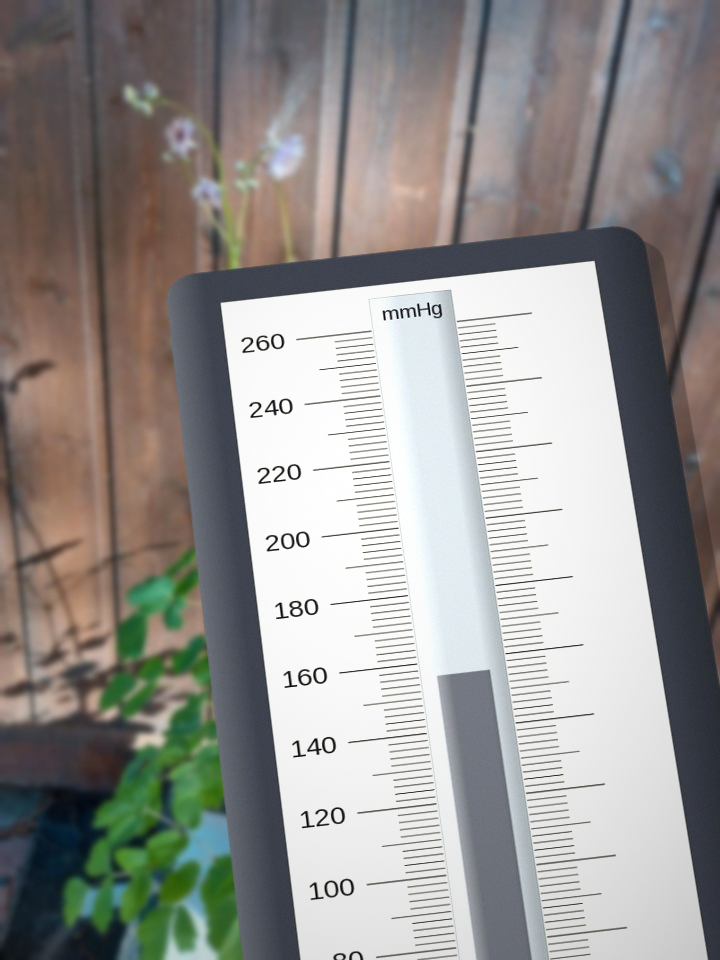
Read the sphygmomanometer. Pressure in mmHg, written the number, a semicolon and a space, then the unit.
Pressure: 156; mmHg
